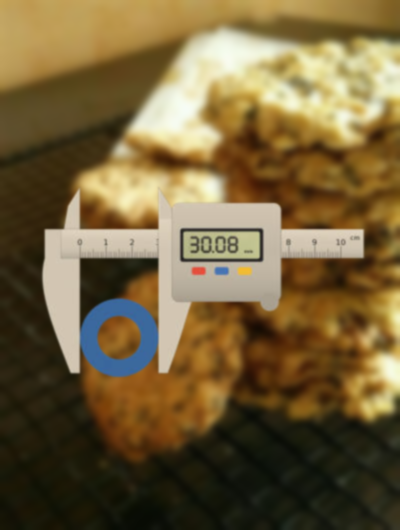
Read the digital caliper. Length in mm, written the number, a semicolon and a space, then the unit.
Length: 30.08; mm
